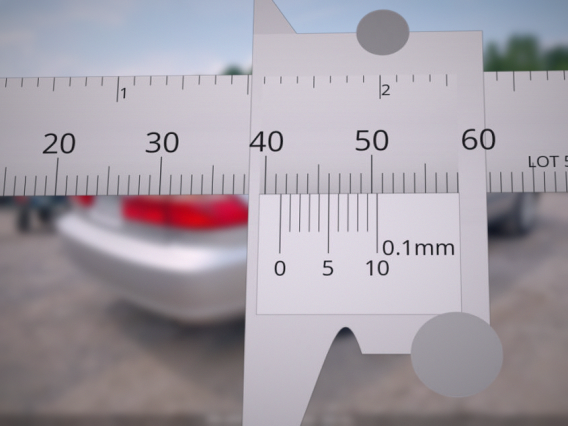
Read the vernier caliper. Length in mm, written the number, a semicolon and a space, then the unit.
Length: 41.5; mm
